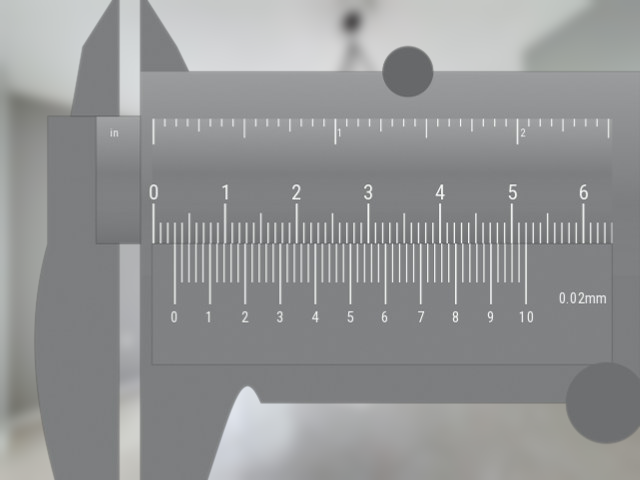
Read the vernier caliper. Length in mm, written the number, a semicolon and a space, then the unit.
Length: 3.0; mm
